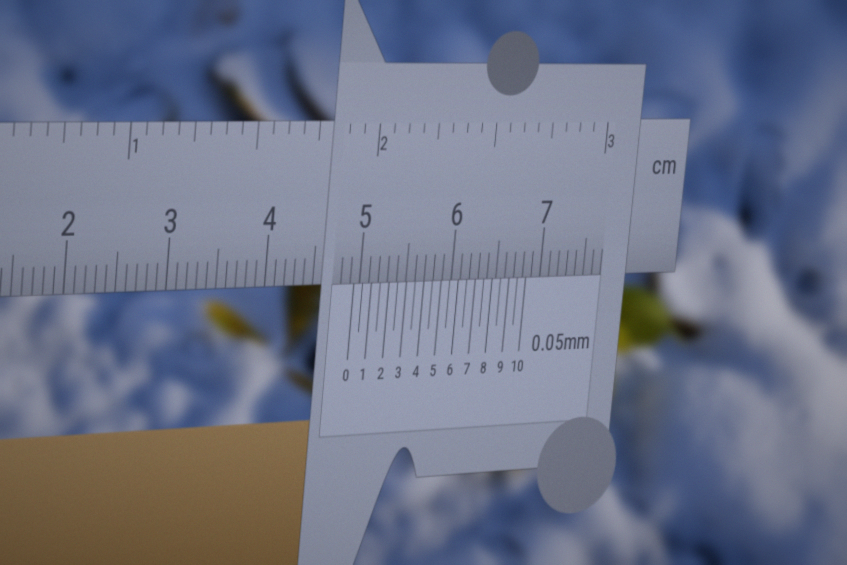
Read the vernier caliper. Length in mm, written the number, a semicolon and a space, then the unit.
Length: 49.4; mm
